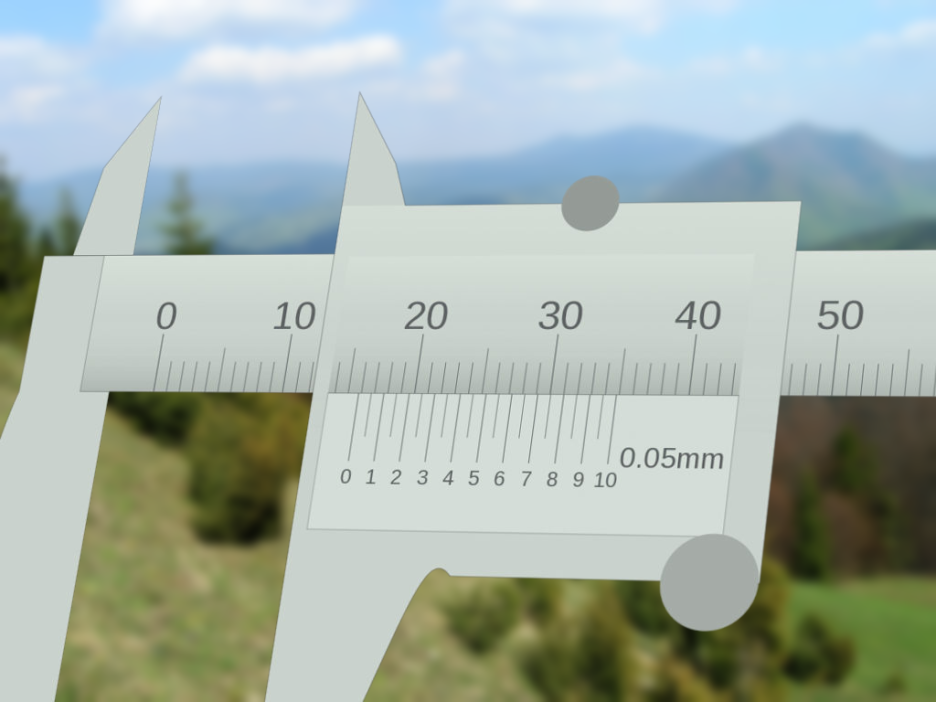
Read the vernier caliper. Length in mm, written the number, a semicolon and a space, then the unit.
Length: 15.8; mm
